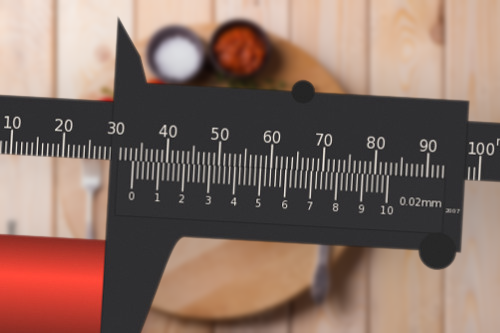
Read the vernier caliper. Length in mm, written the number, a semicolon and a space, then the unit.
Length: 33.5; mm
